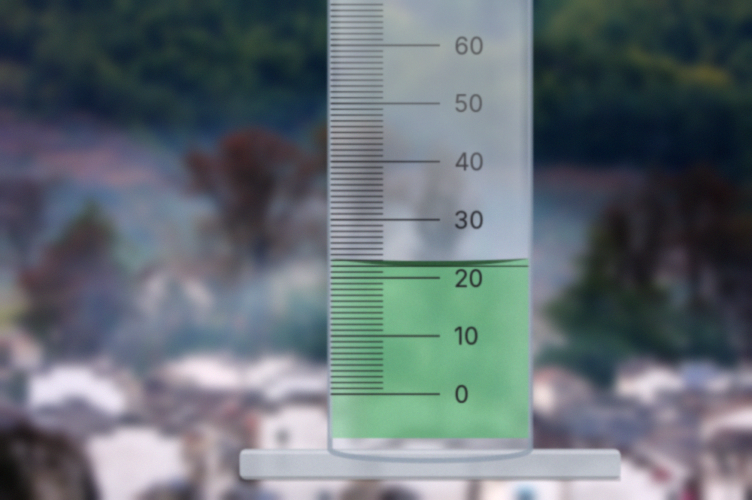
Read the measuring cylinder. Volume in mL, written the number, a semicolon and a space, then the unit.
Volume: 22; mL
